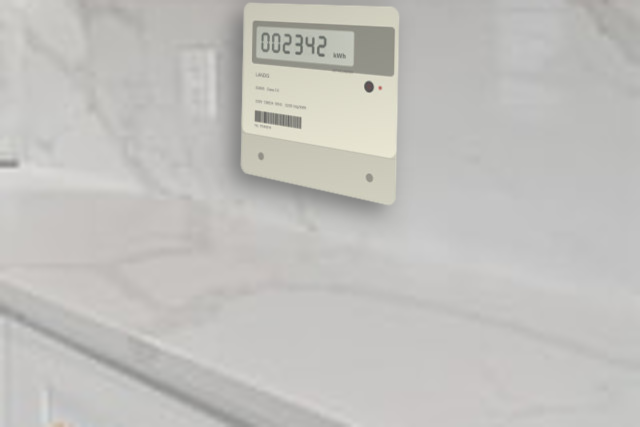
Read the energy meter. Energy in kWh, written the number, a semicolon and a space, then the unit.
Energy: 2342; kWh
